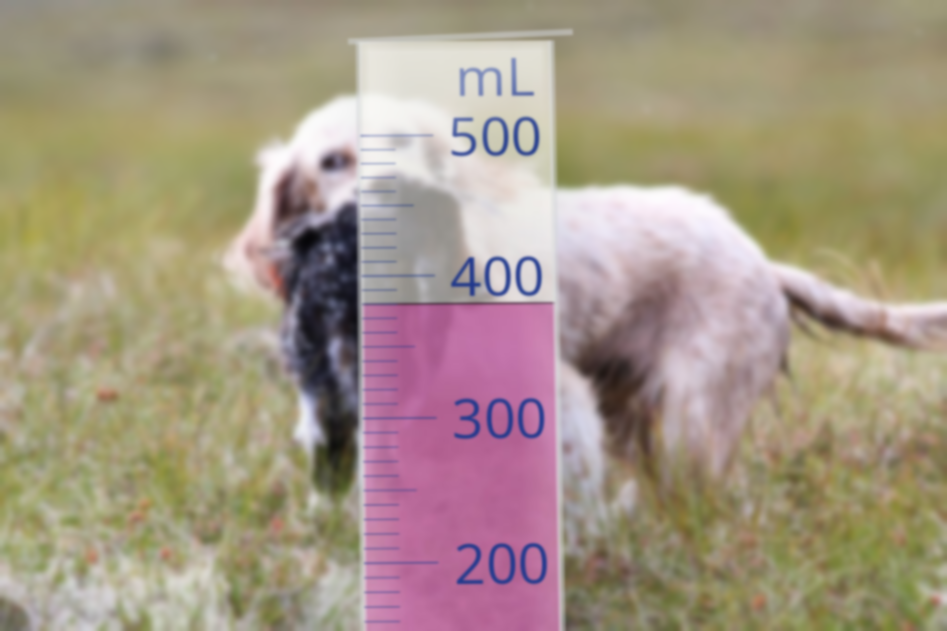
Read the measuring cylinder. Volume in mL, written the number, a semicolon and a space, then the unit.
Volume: 380; mL
